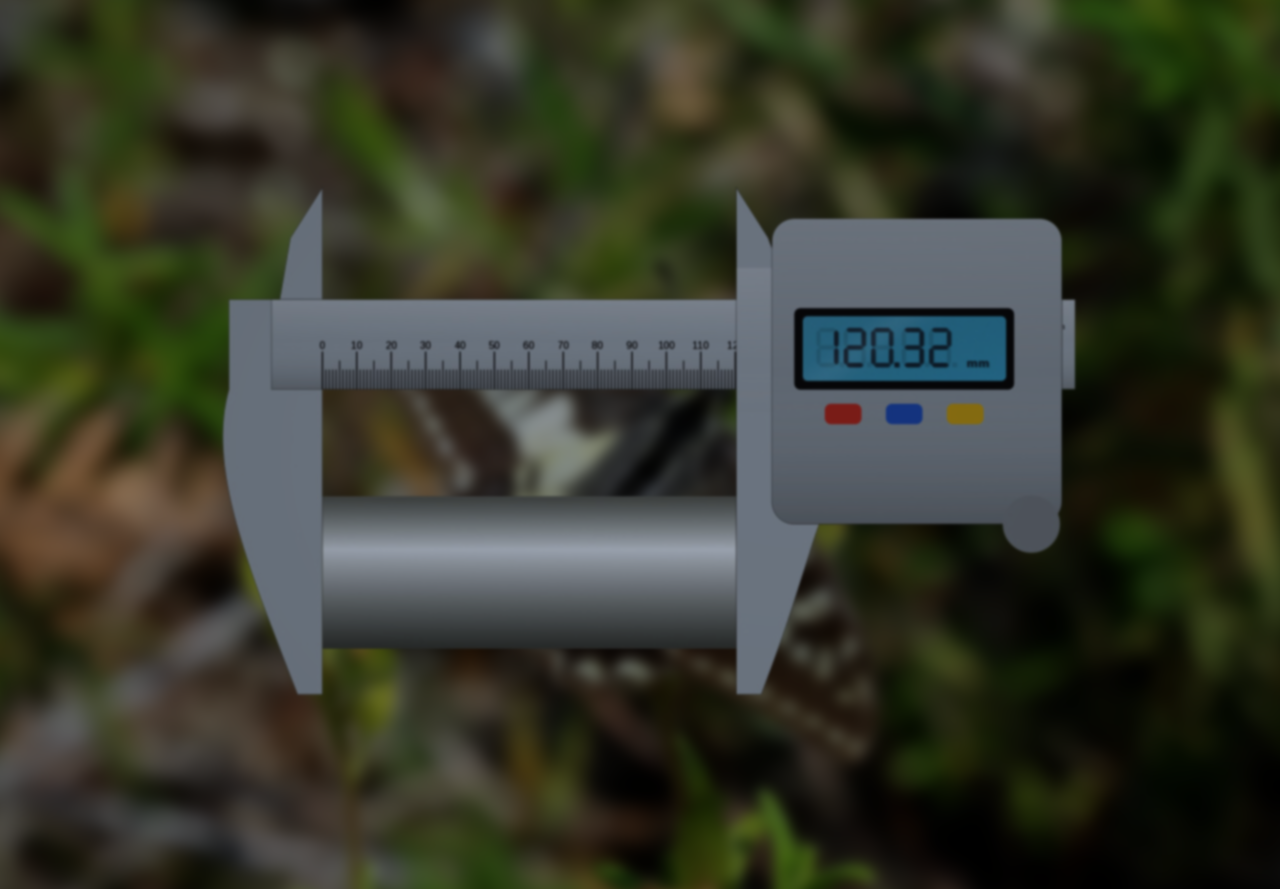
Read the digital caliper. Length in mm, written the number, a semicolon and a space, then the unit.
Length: 120.32; mm
